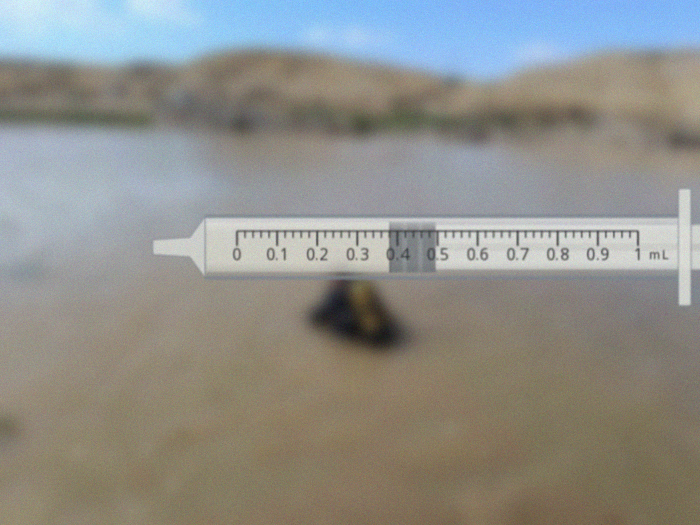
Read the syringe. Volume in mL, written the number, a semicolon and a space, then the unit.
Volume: 0.38; mL
